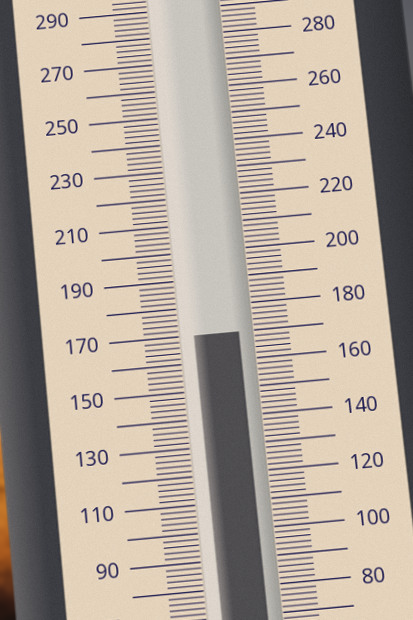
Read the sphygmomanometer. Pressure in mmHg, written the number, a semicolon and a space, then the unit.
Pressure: 170; mmHg
